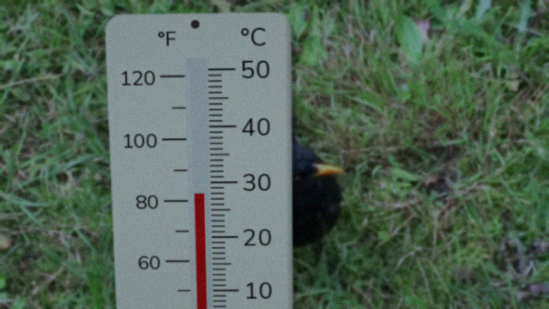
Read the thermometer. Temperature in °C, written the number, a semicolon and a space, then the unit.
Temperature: 28; °C
